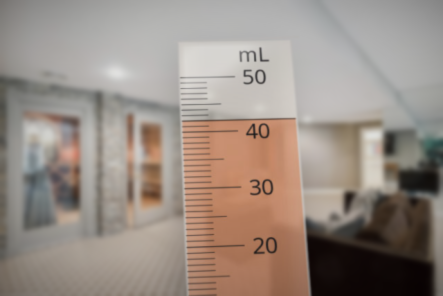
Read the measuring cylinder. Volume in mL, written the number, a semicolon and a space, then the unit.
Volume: 42; mL
